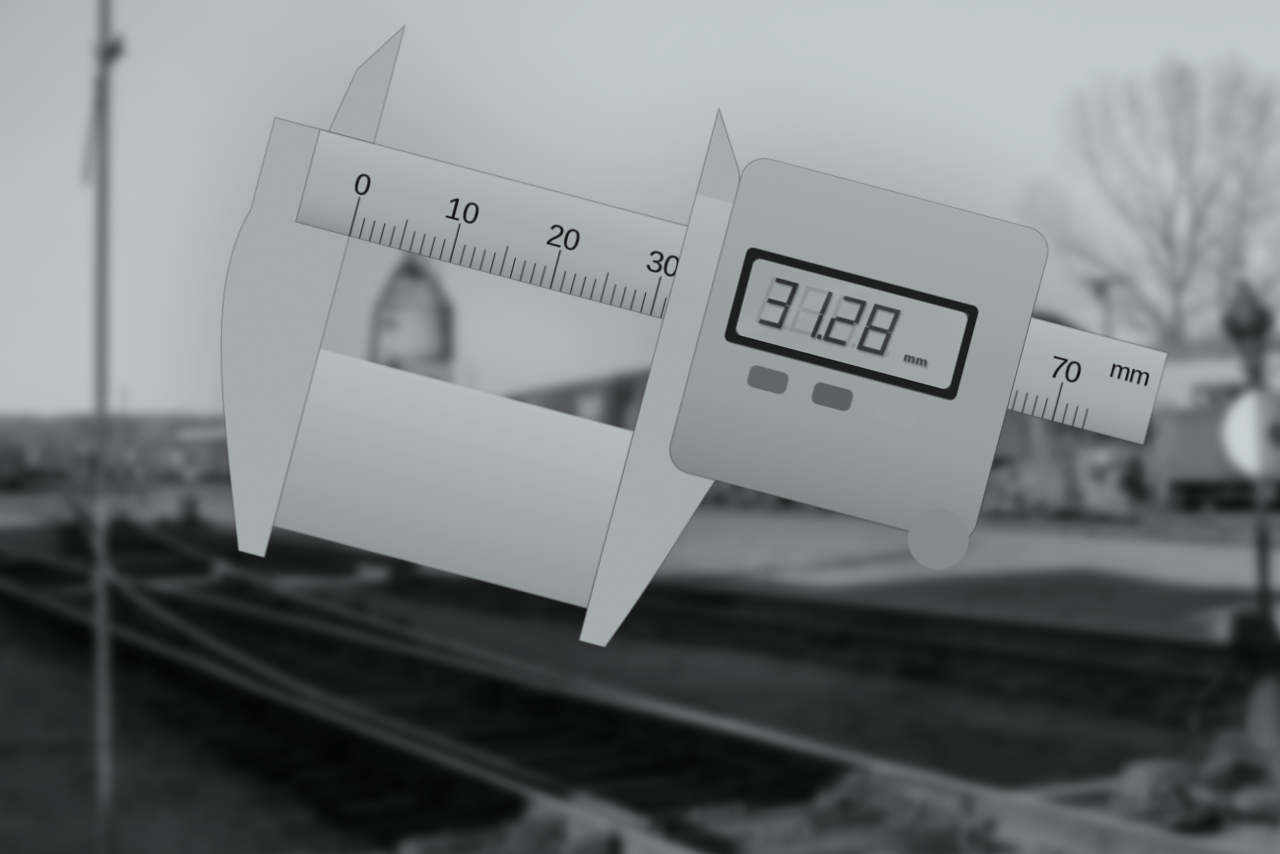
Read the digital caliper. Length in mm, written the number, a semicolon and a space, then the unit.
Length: 31.28; mm
